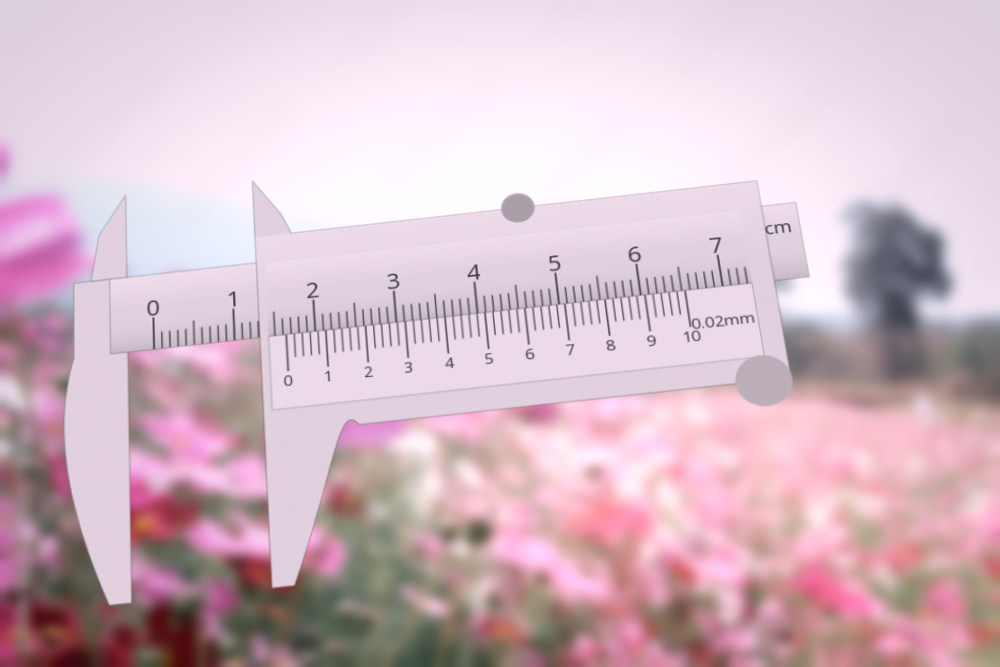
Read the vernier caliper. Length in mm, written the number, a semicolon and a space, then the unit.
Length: 16.4; mm
